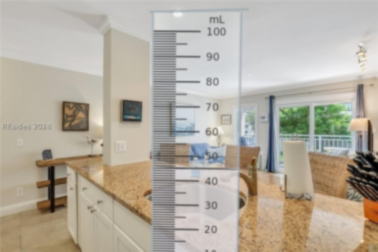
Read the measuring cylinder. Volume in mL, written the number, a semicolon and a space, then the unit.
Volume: 45; mL
